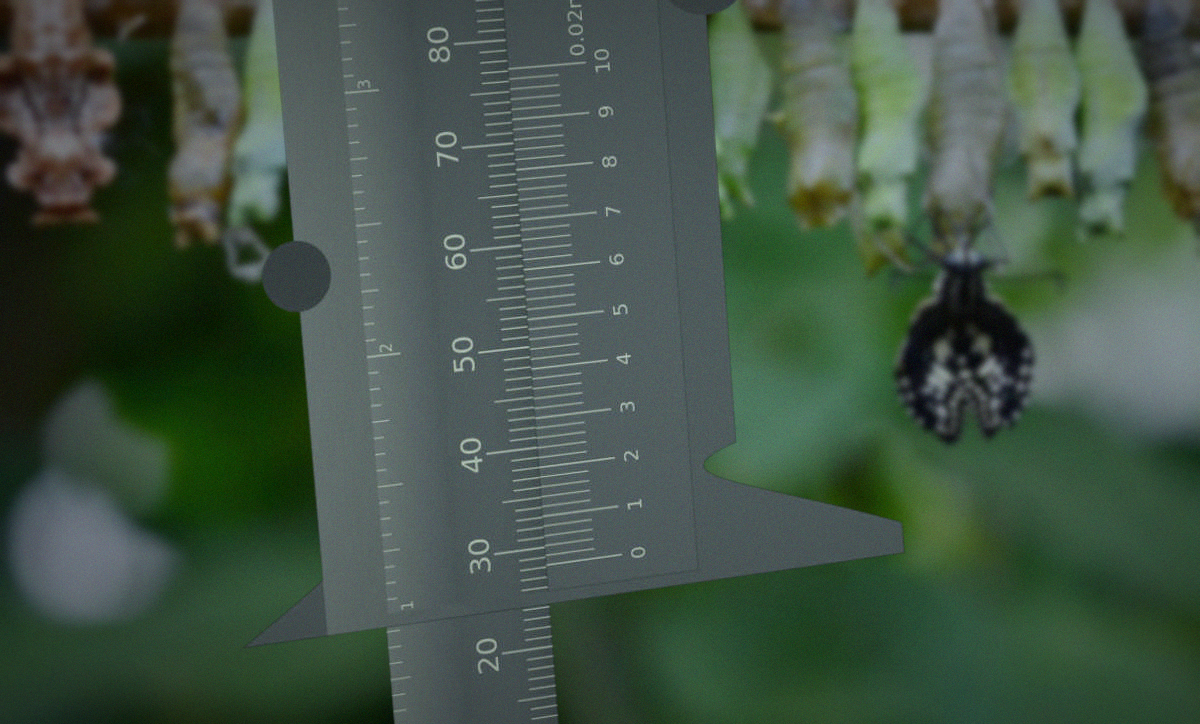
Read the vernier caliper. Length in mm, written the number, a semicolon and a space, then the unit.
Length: 28.2; mm
